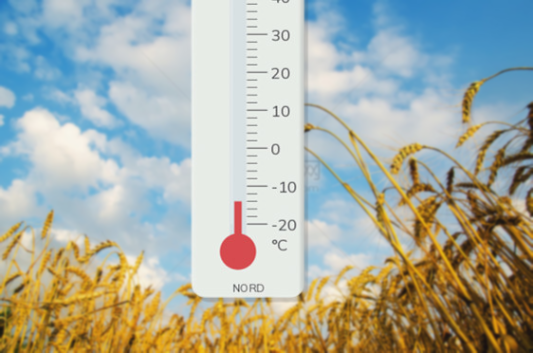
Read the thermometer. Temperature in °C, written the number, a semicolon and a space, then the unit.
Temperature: -14; °C
